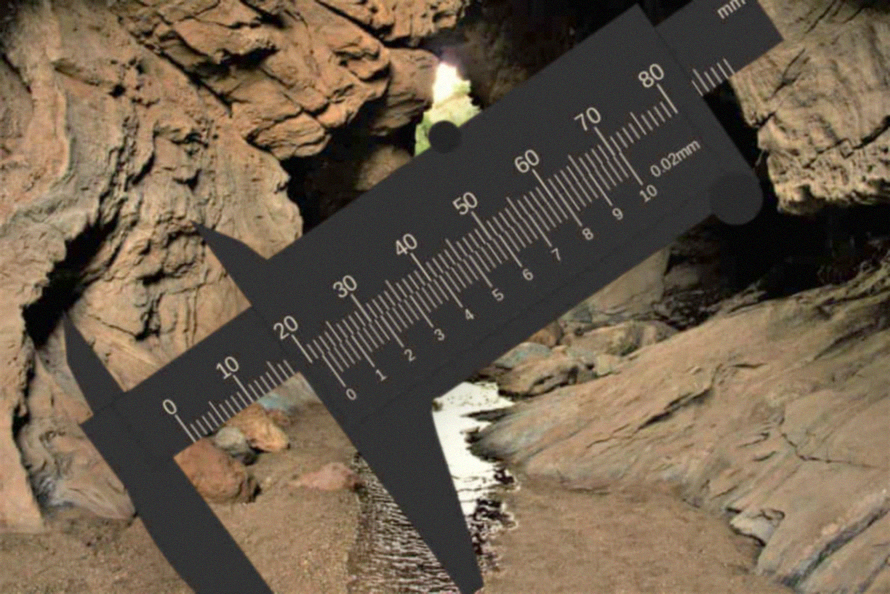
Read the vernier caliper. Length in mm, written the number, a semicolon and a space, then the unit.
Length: 21.8; mm
